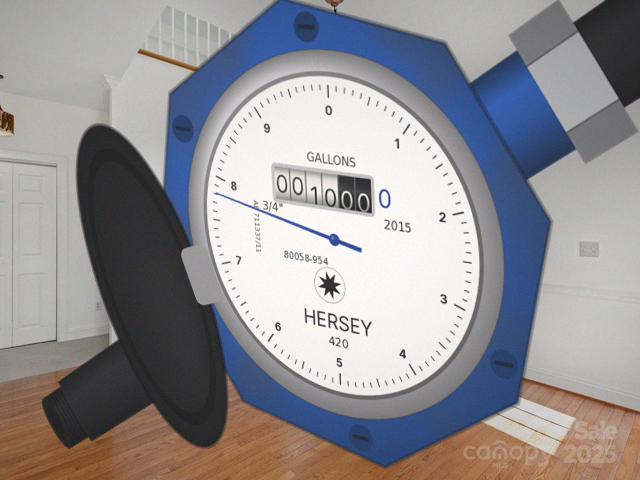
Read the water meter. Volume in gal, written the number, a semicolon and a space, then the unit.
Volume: 9997.8; gal
